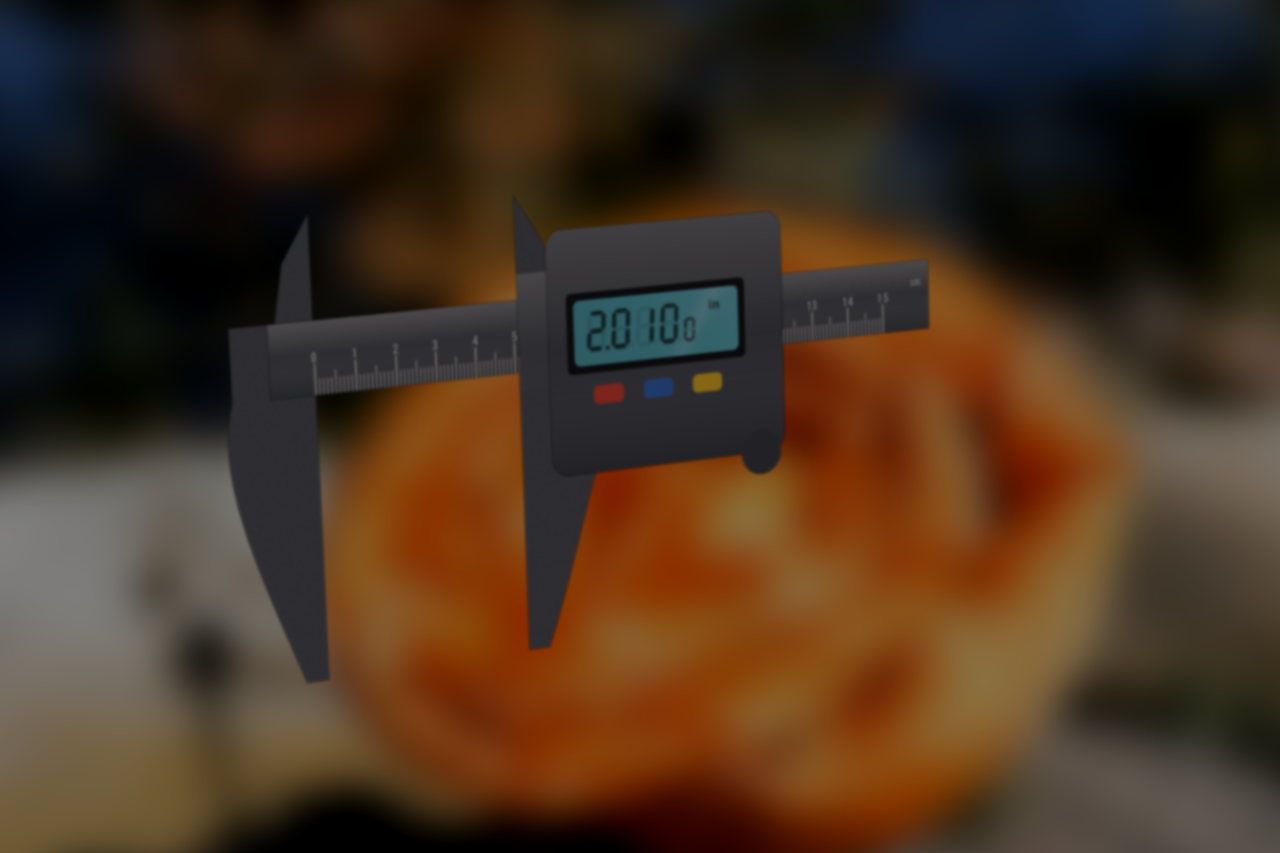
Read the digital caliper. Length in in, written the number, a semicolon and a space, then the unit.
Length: 2.0100; in
